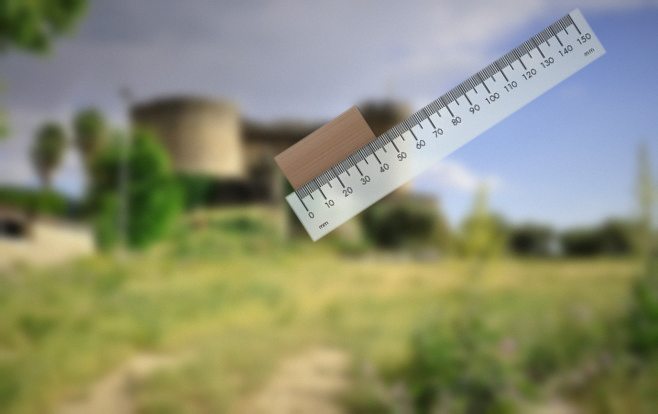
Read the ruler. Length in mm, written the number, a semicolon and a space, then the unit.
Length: 45; mm
